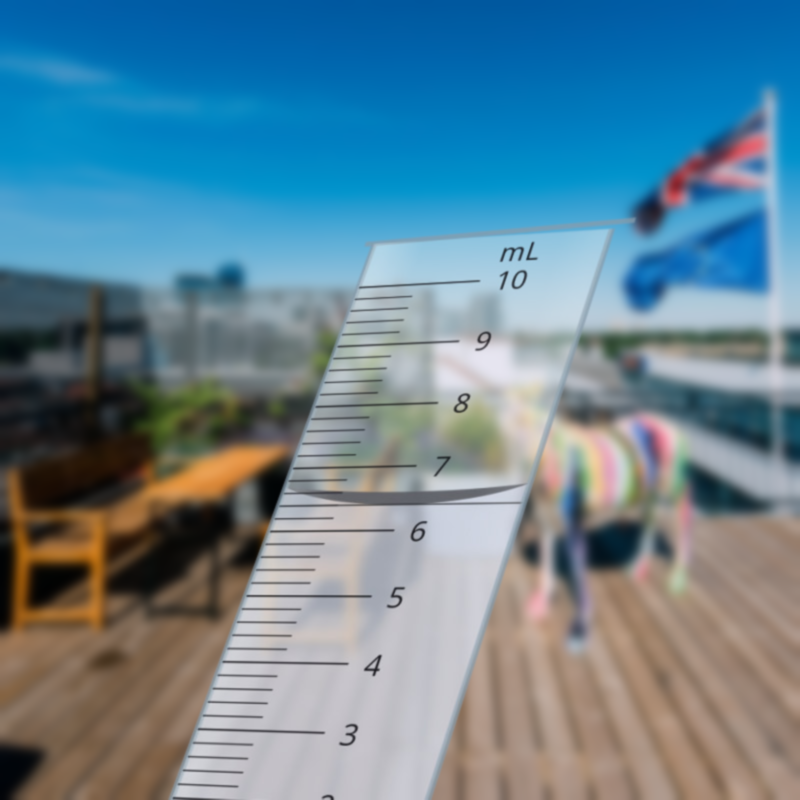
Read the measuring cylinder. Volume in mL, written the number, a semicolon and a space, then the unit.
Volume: 6.4; mL
